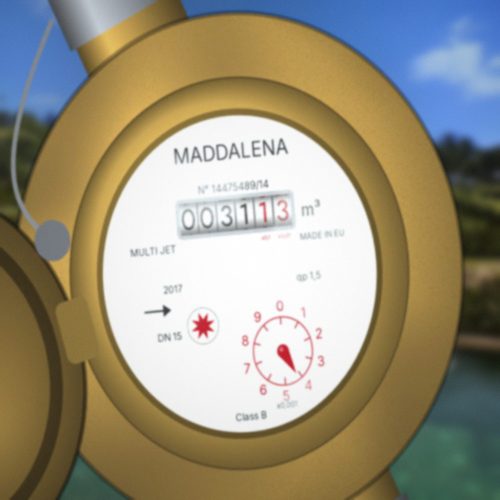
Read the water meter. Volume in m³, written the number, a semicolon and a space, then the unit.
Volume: 31.134; m³
